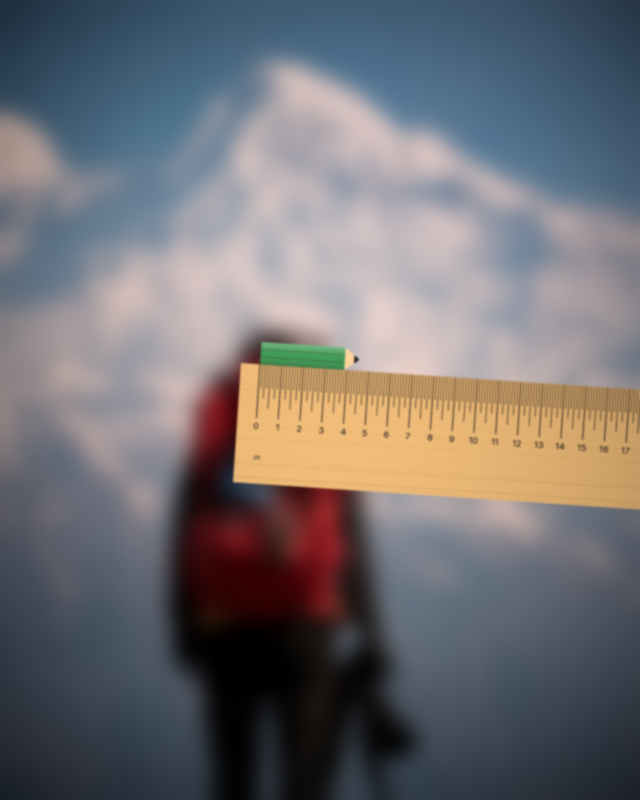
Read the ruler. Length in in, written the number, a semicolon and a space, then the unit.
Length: 4.5; in
